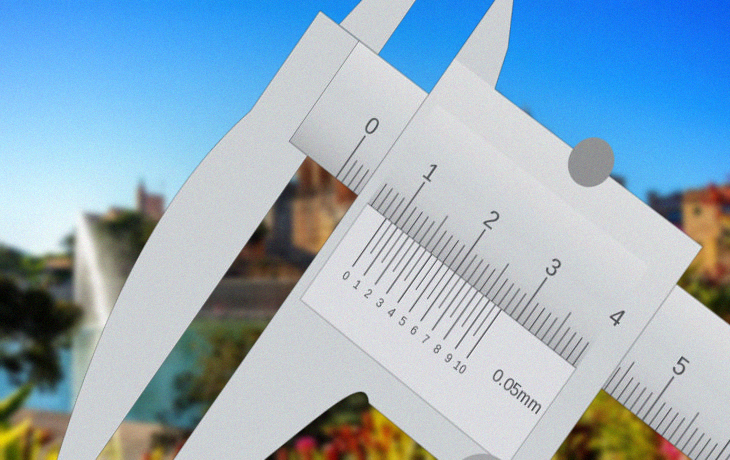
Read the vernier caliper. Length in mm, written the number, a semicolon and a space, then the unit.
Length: 8.6; mm
